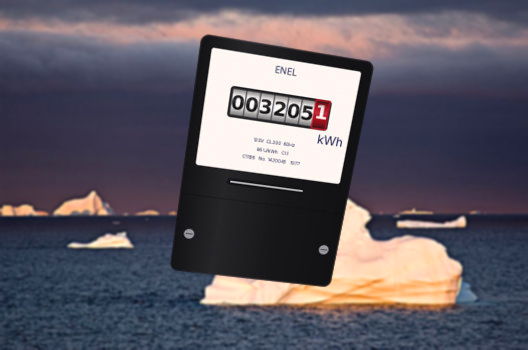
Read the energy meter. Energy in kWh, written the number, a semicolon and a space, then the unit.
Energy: 3205.1; kWh
